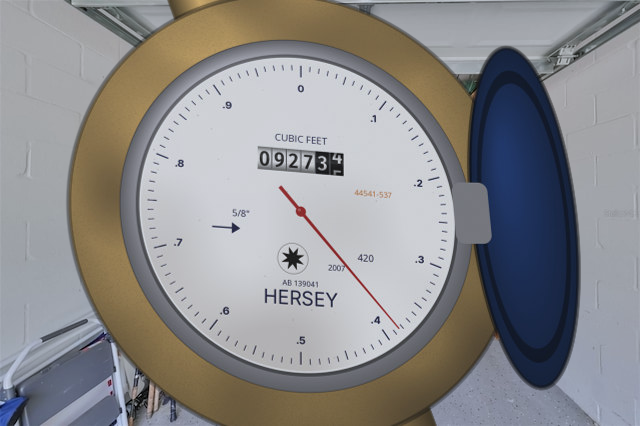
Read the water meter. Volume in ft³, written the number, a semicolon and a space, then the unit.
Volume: 92734.38; ft³
